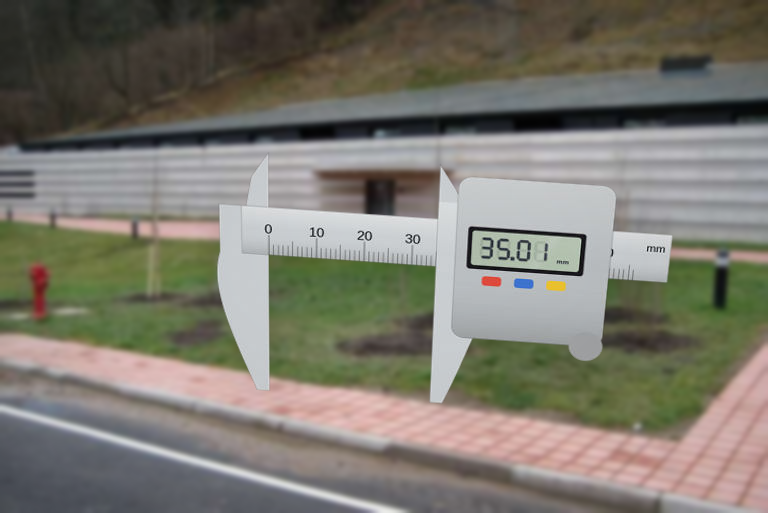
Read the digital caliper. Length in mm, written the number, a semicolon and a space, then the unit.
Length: 35.01; mm
